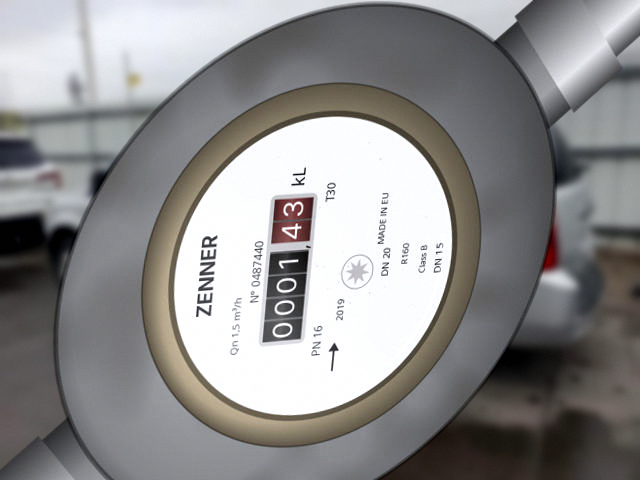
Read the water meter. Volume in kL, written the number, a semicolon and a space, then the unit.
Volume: 1.43; kL
